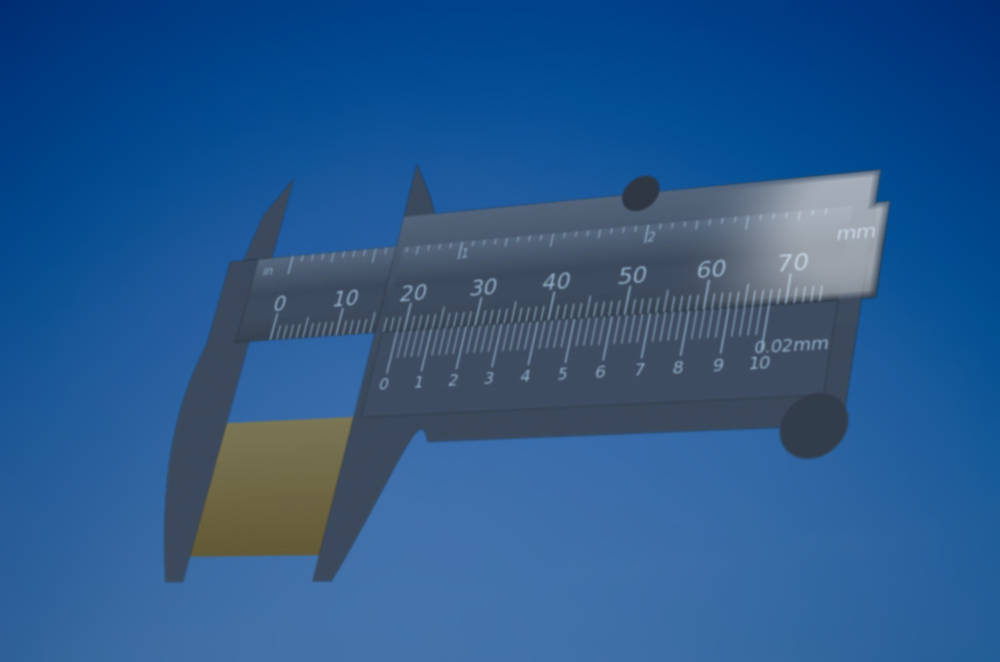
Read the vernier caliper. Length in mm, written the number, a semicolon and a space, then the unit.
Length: 19.0; mm
